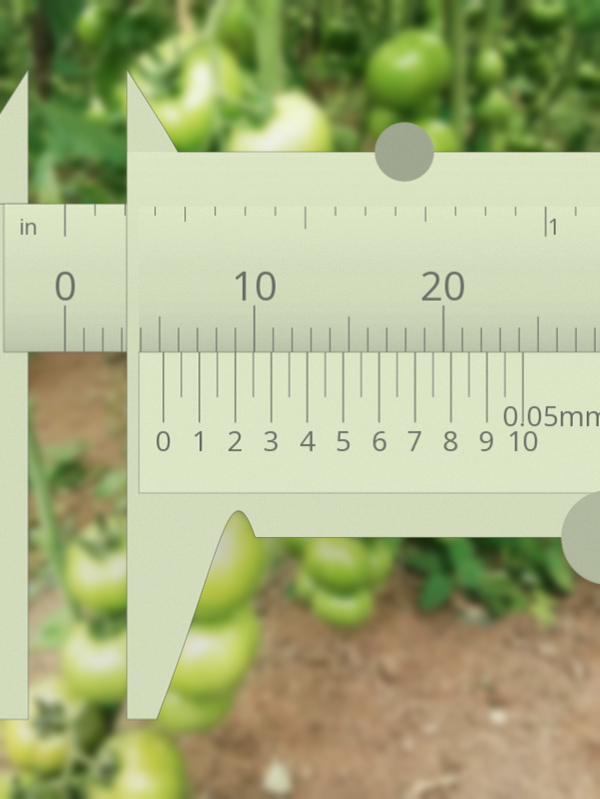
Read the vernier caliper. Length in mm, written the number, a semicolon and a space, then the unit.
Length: 5.2; mm
